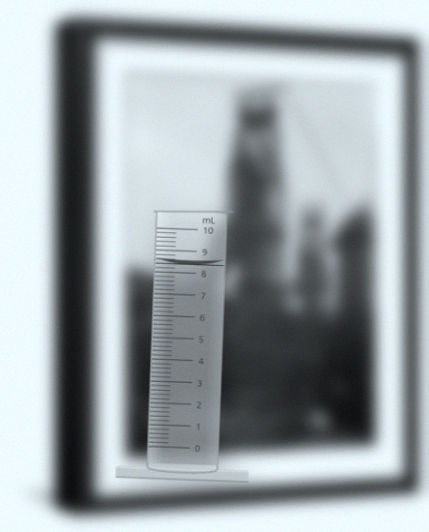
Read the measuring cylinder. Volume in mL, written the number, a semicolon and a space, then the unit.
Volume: 8.4; mL
